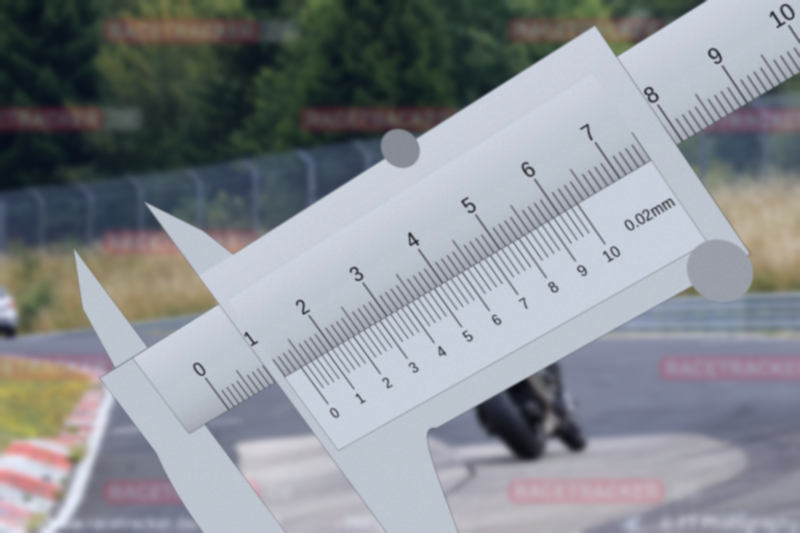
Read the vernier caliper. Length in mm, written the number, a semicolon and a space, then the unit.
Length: 14.0; mm
